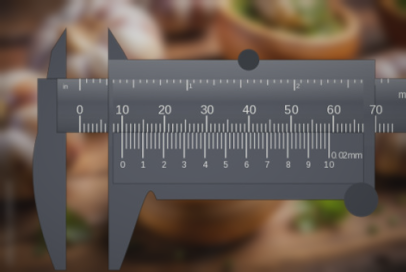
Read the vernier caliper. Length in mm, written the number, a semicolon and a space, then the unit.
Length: 10.0; mm
